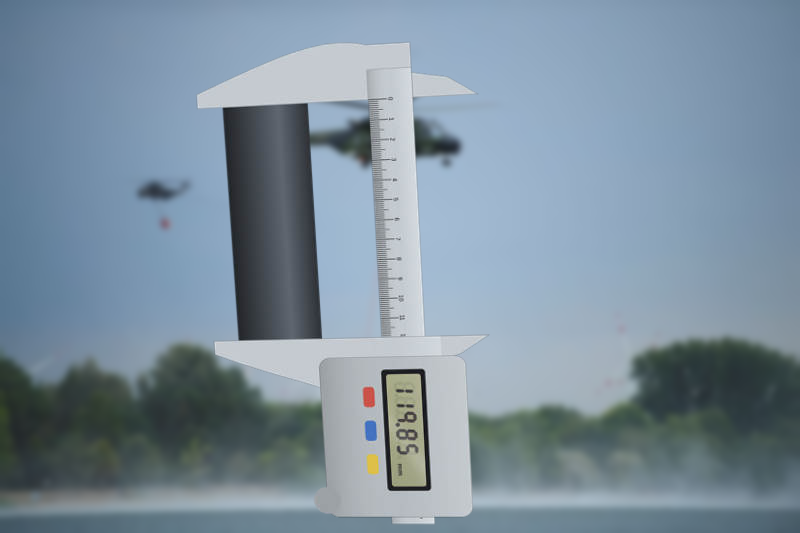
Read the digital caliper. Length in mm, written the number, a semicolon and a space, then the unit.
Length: 119.85; mm
